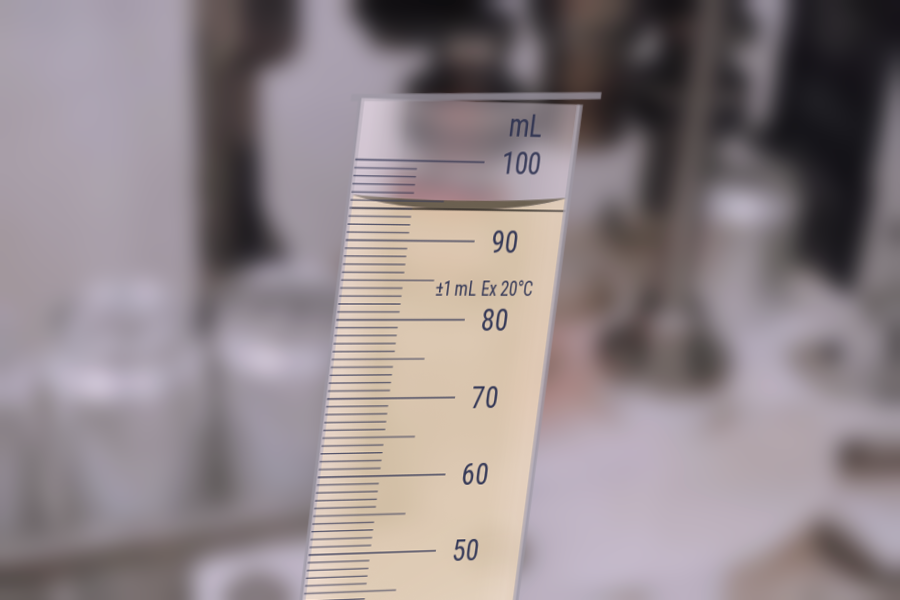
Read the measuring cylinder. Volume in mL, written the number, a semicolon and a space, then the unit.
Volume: 94; mL
